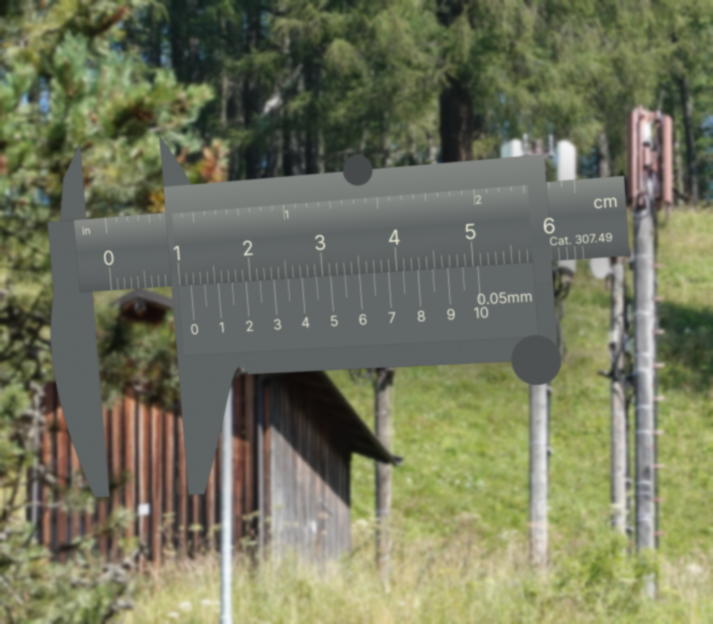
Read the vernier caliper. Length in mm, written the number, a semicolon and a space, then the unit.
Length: 11.6; mm
